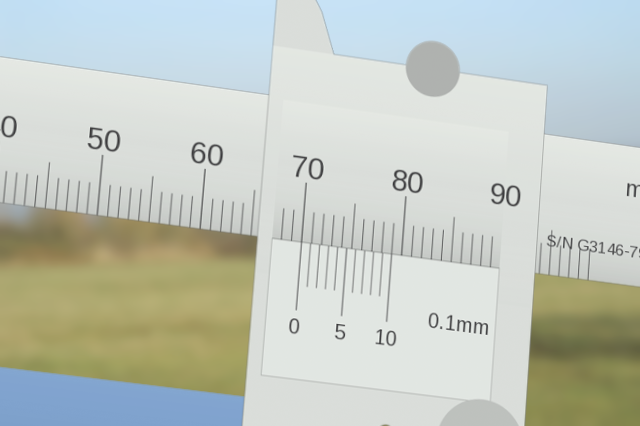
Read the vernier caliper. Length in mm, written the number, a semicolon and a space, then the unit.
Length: 70.0; mm
